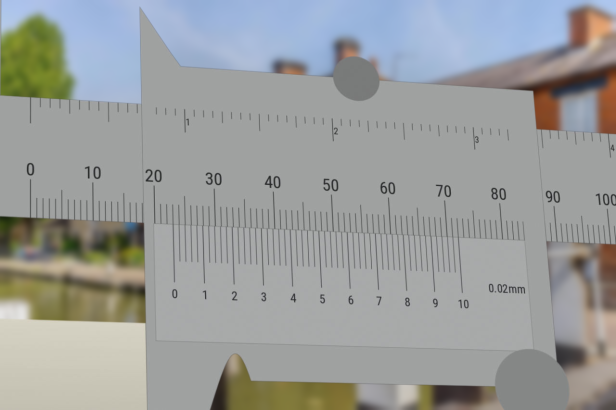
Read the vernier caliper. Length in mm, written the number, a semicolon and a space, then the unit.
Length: 23.0; mm
